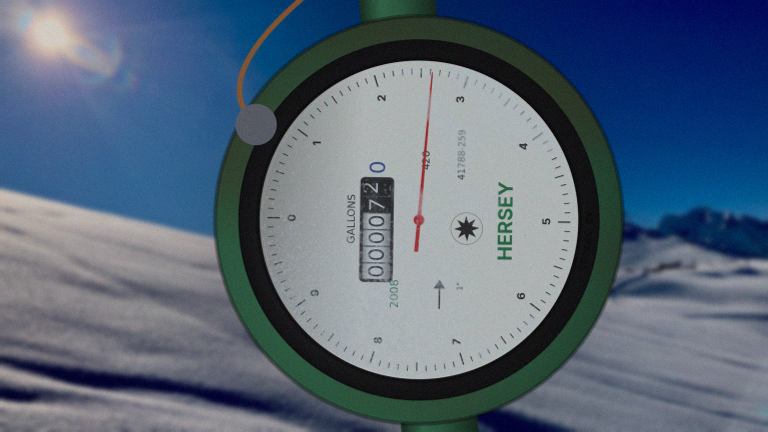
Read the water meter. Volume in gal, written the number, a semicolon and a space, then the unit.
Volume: 722.6; gal
